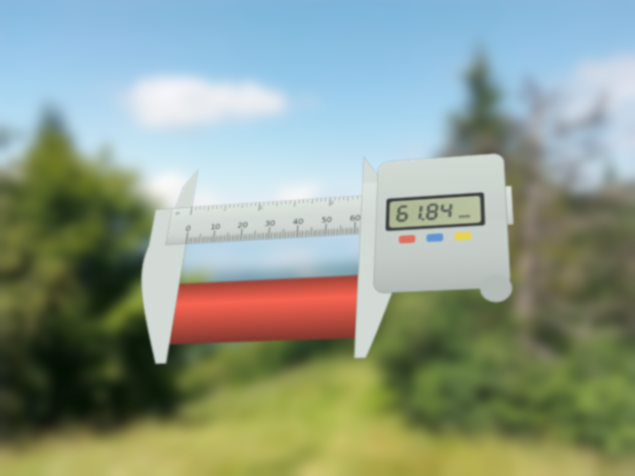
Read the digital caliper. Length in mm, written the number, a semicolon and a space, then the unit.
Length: 61.84; mm
